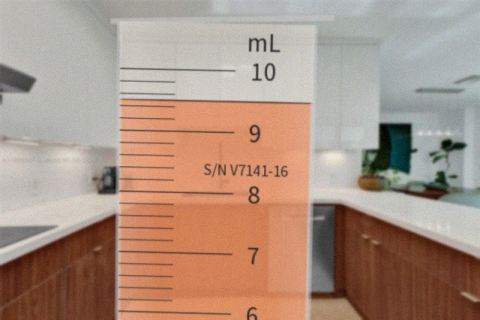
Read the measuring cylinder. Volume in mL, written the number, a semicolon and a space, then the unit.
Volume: 9.5; mL
